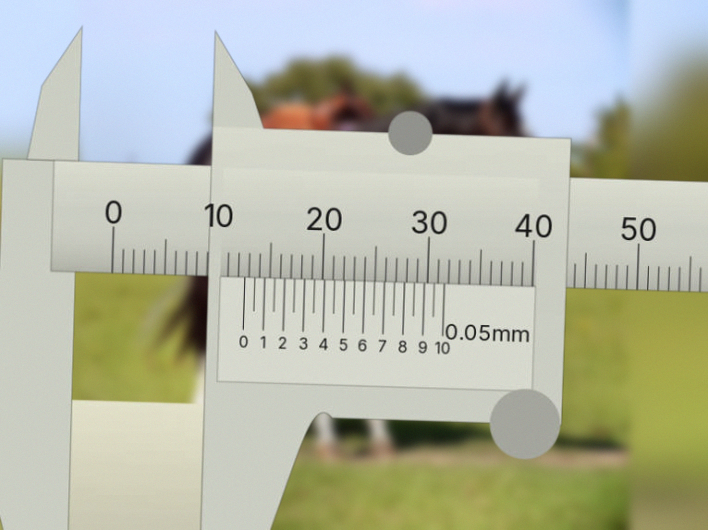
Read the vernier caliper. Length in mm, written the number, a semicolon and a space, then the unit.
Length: 12.6; mm
